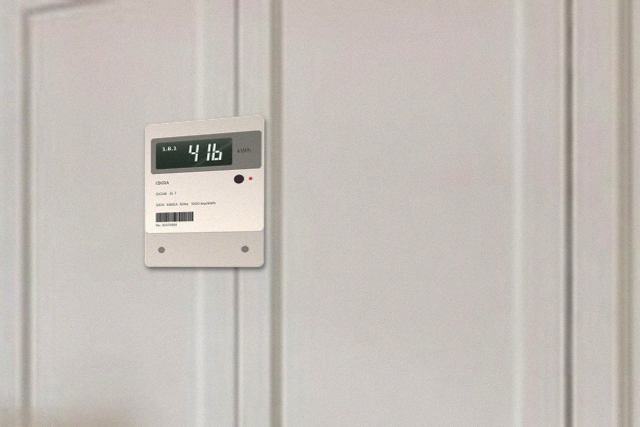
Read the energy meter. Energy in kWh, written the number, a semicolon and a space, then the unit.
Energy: 416; kWh
